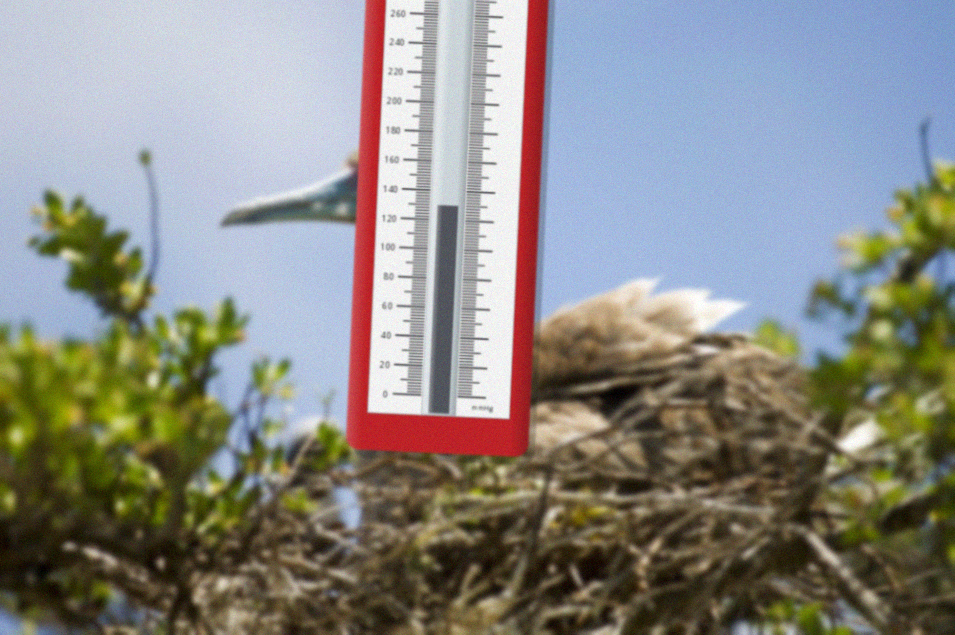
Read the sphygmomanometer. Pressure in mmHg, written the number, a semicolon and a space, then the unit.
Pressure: 130; mmHg
